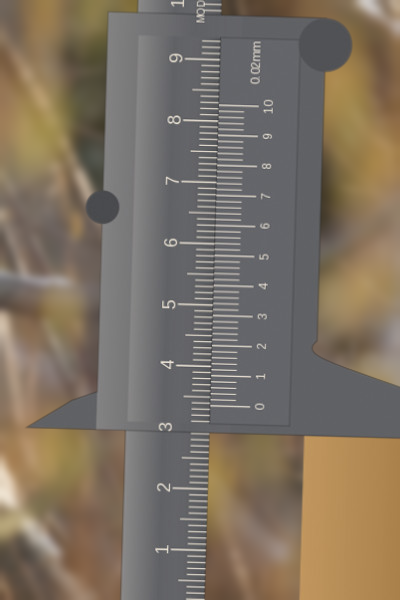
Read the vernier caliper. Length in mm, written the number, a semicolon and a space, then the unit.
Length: 33.6; mm
